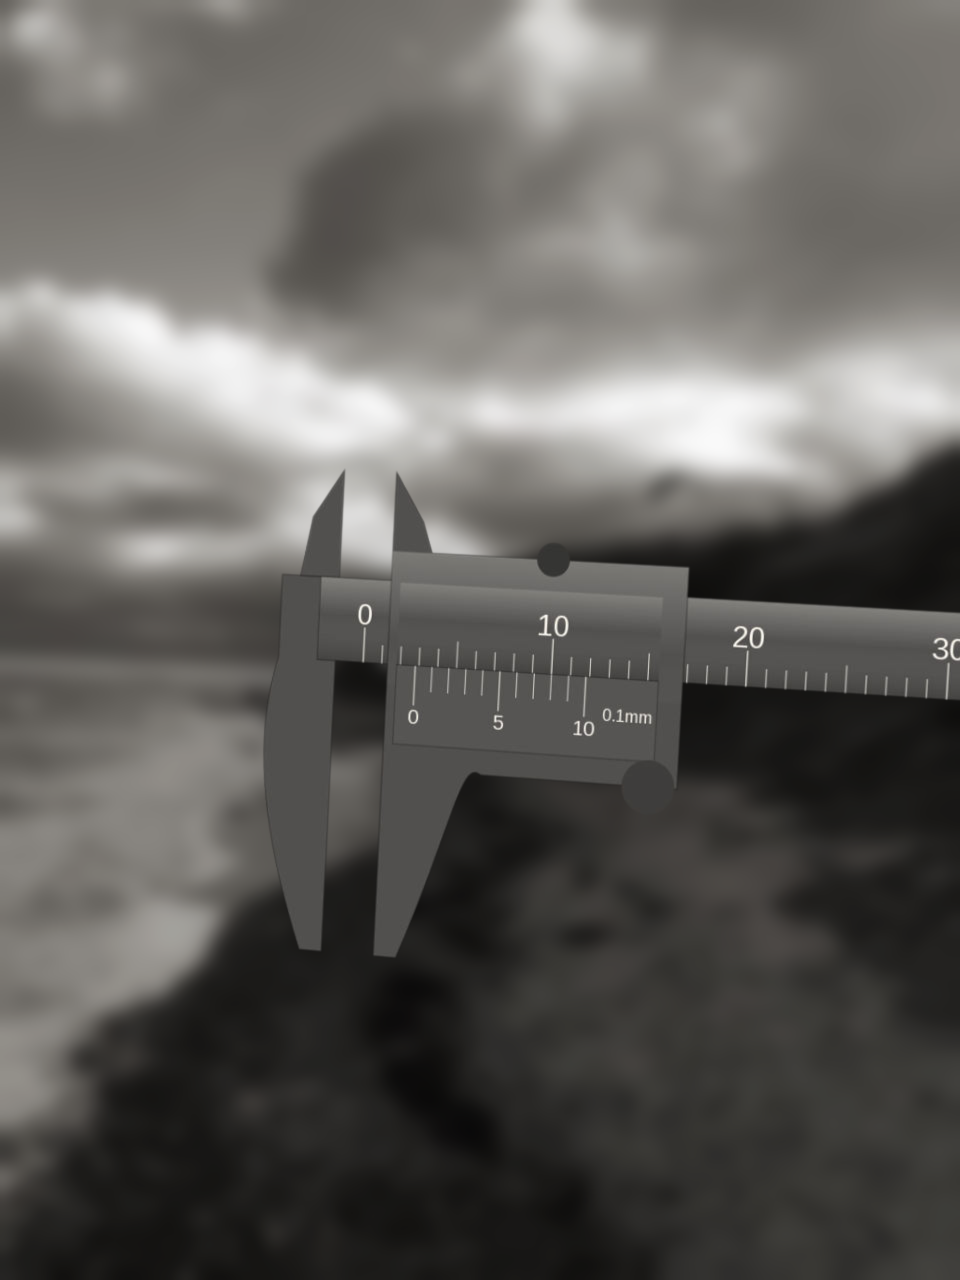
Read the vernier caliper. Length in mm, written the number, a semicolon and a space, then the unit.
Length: 2.8; mm
